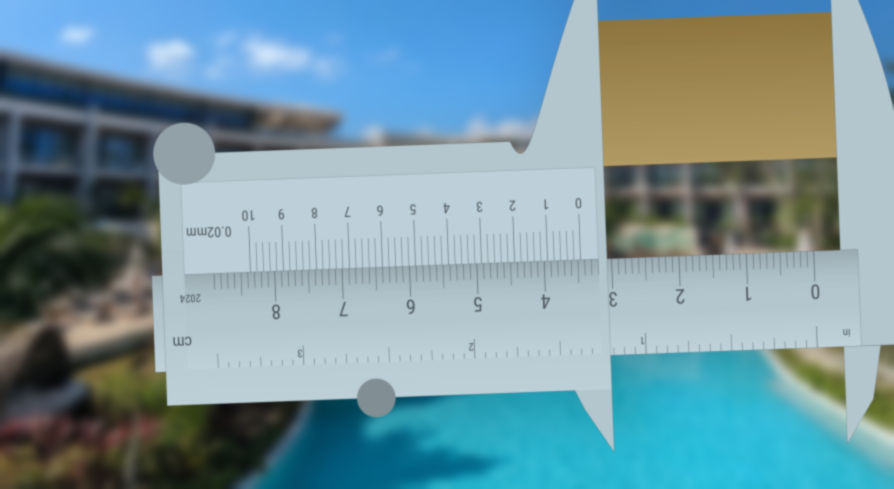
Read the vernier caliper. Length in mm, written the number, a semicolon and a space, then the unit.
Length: 34.6; mm
